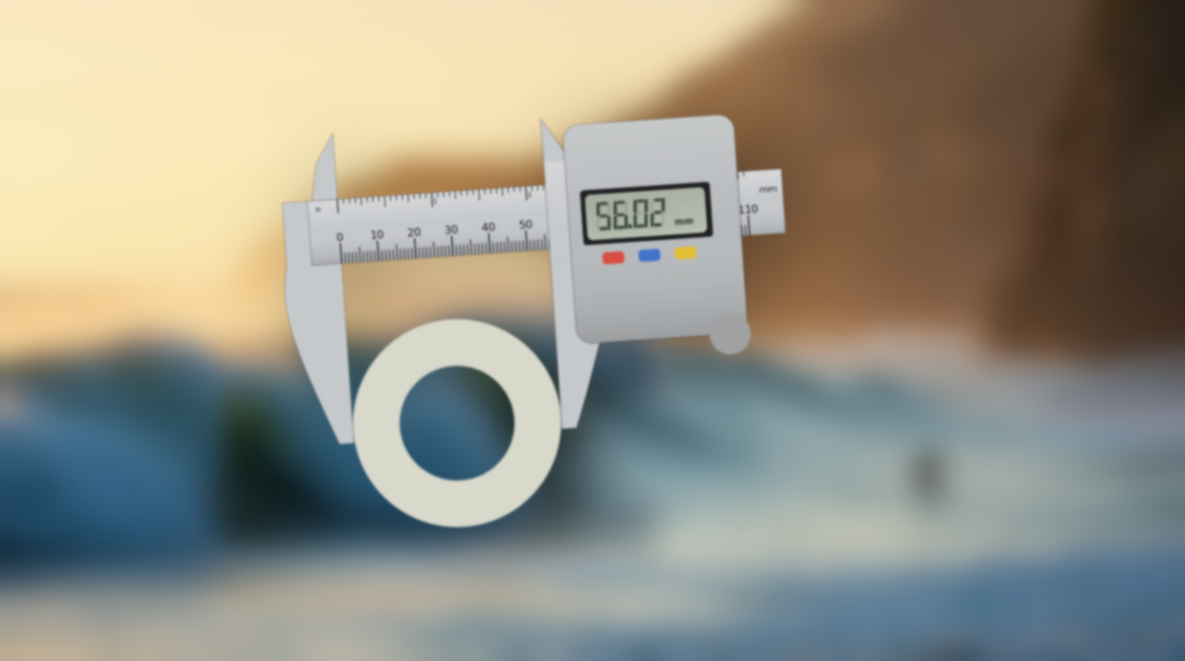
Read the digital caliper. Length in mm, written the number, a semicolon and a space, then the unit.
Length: 56.02; mm
